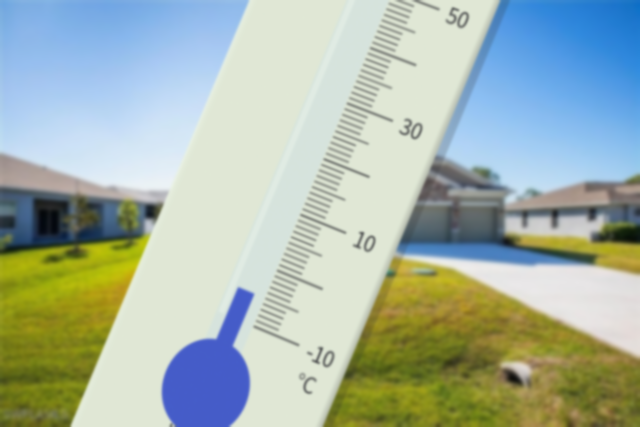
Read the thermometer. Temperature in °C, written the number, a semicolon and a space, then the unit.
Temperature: -5; °C
